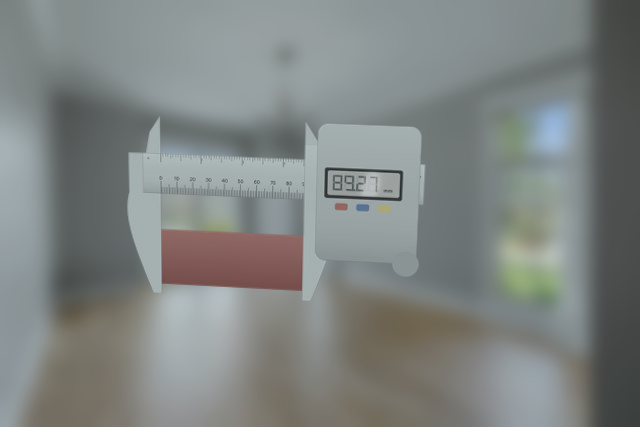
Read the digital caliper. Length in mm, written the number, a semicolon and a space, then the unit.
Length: 89.27; mm
